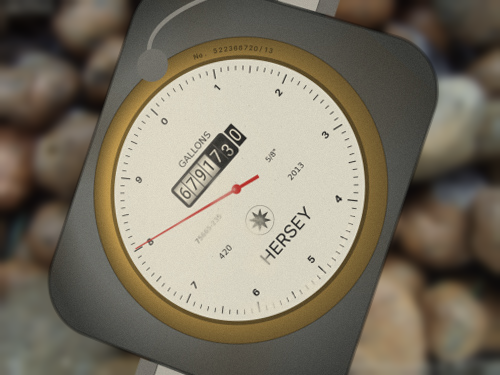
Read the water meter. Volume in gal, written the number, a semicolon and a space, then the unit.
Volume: 6791728.0; gal
